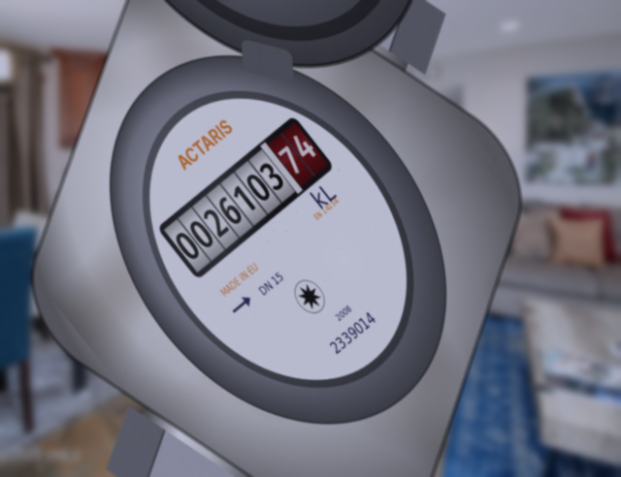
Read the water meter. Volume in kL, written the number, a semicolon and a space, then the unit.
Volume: 26103.74; kL
